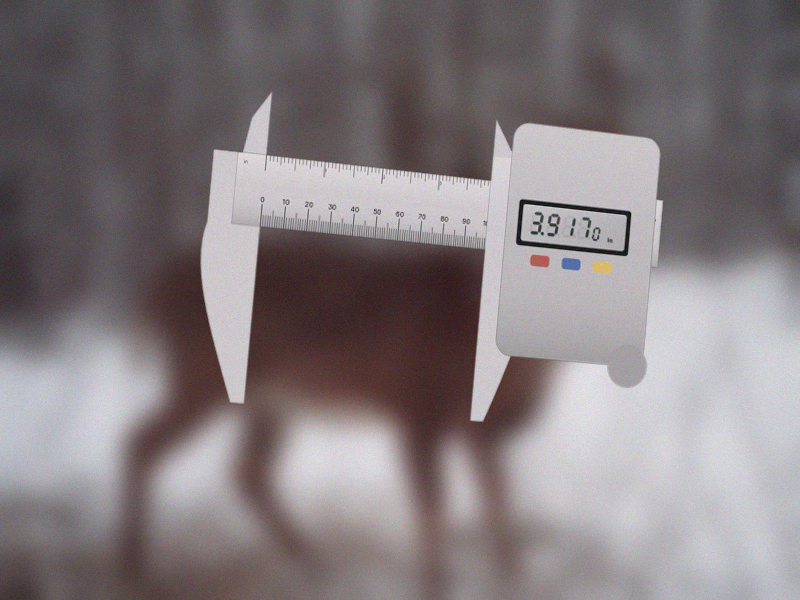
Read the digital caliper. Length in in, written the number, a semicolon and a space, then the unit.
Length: 3.9170; in
